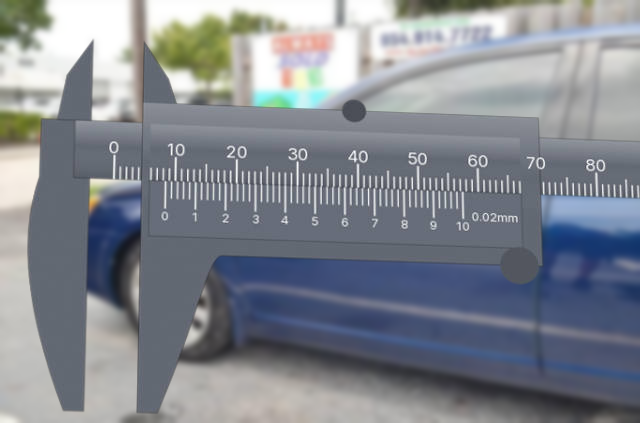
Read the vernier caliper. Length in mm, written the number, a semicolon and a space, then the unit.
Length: 8.4; mm
